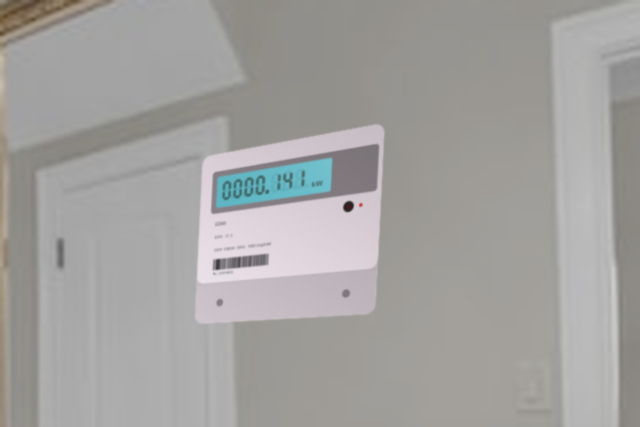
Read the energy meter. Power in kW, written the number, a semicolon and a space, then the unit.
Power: 0.141; kW
